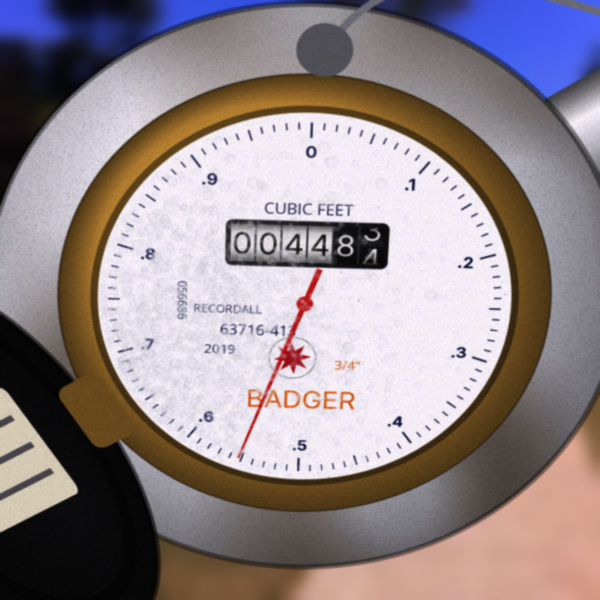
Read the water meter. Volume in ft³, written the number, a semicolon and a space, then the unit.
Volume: 4483.55; ft³
